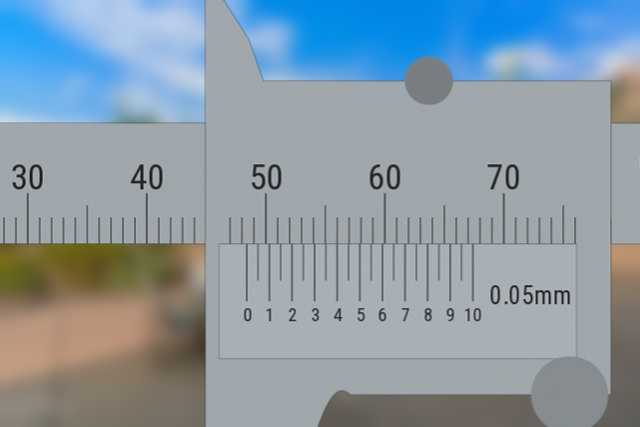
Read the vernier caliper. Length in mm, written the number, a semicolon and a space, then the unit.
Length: 48.4; mm
